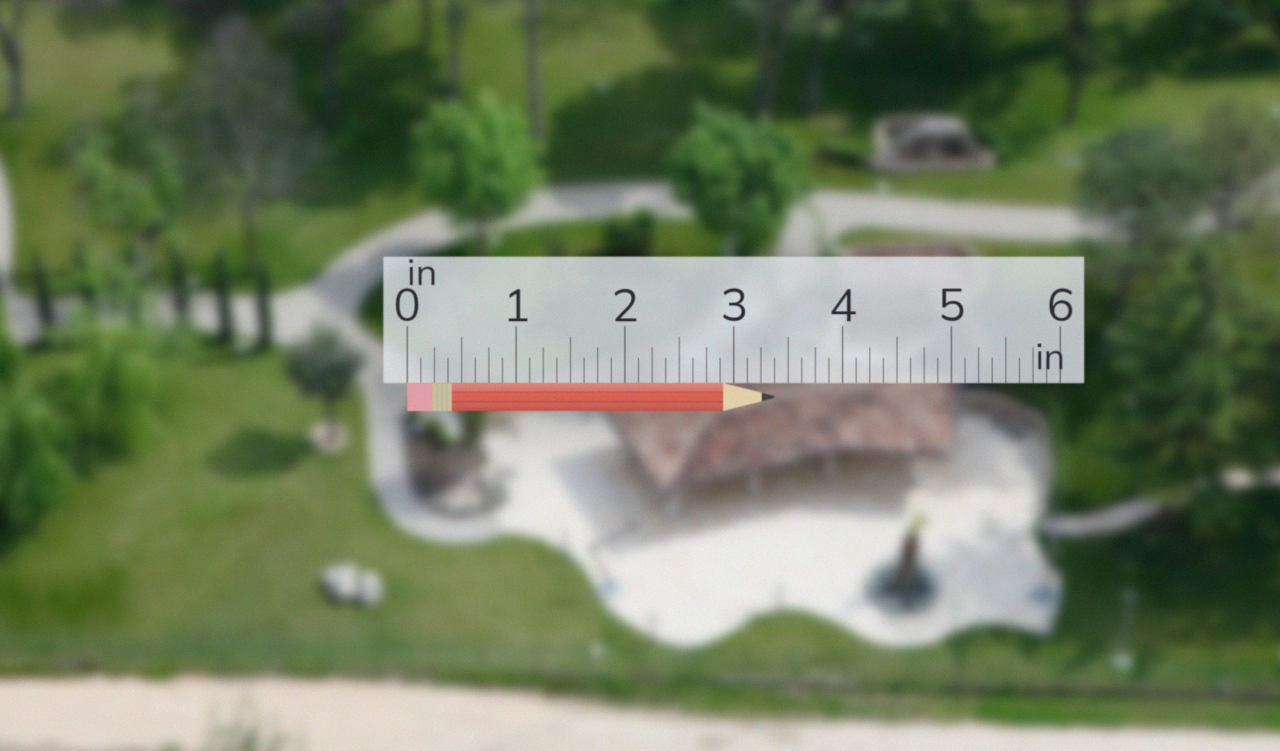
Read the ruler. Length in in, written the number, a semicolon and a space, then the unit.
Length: 3.375; in
